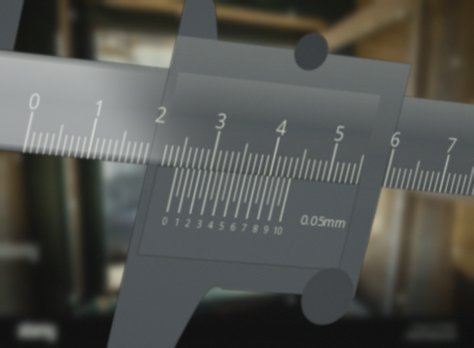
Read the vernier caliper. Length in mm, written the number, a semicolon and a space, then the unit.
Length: 24.5; mm
